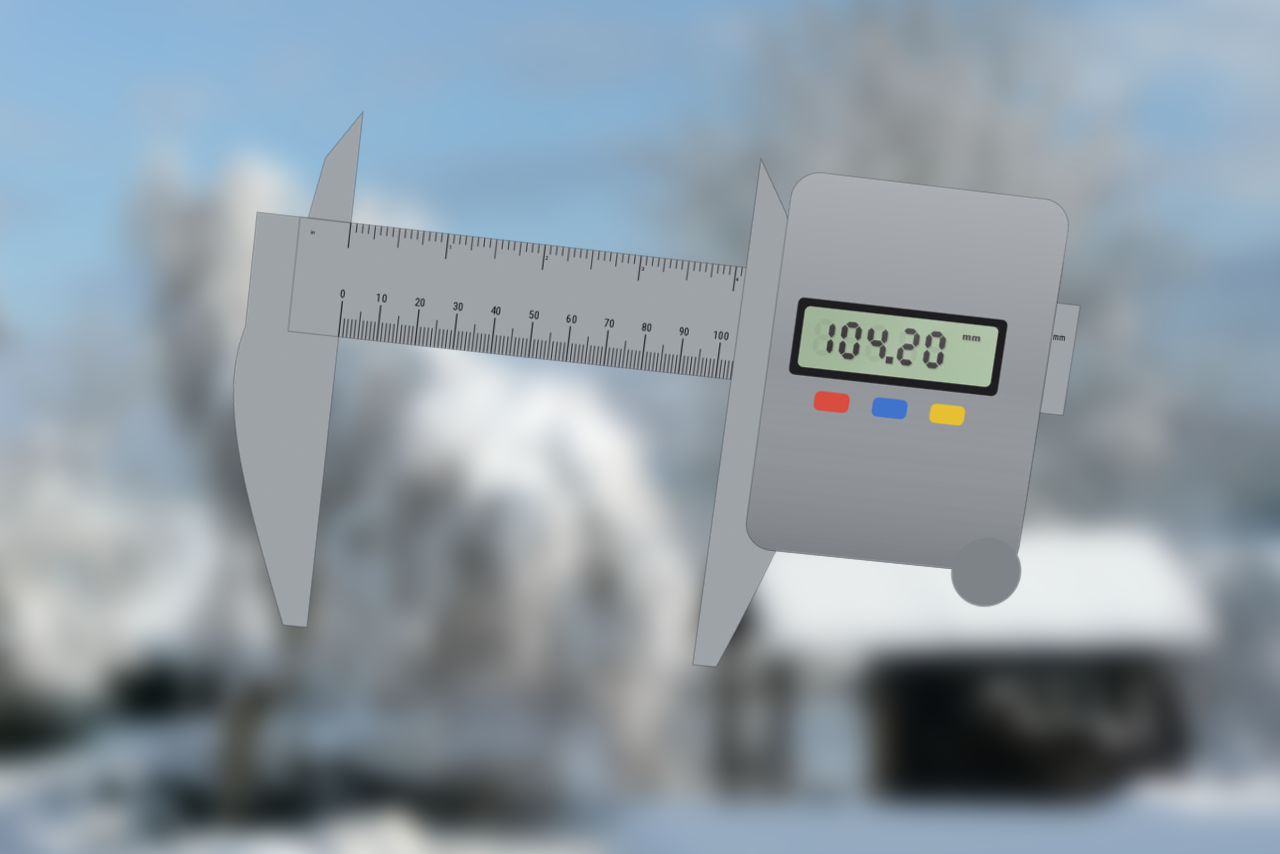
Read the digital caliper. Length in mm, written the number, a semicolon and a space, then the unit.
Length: 104.20; mm
